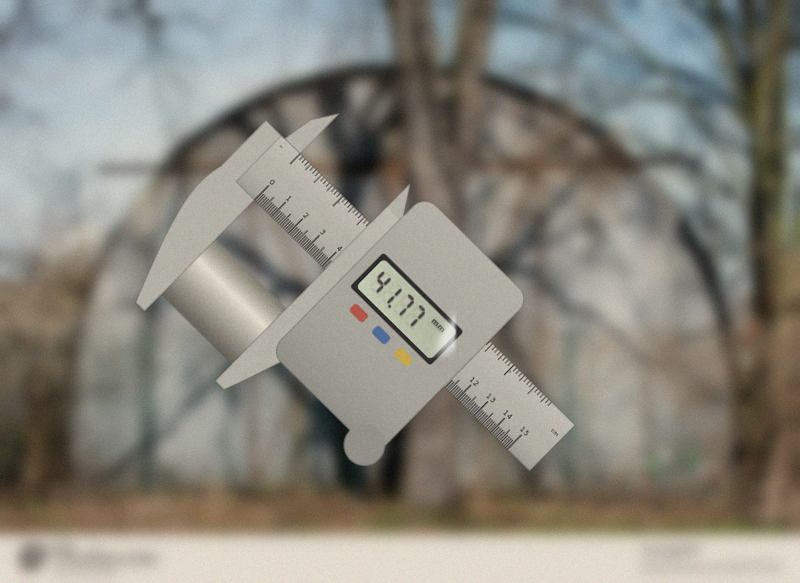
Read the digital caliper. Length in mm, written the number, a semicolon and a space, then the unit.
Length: 41.77; mm
